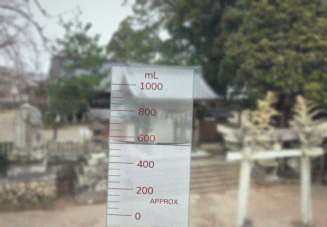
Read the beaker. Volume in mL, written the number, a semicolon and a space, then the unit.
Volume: 550; mL
